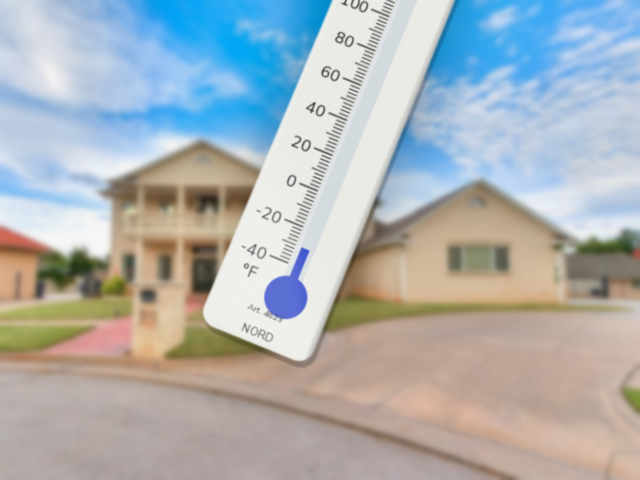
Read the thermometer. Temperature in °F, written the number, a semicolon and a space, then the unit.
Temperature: -30; °F
